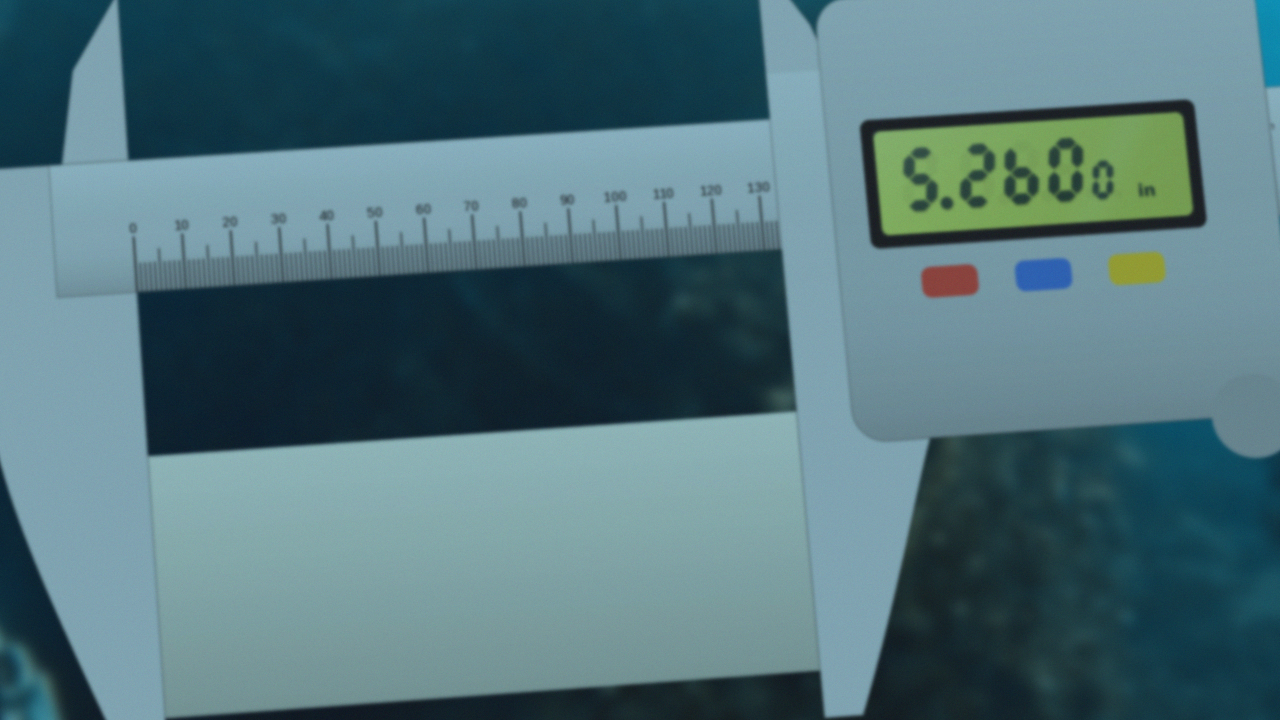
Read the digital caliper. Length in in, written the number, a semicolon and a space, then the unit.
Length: 5.2600; in
